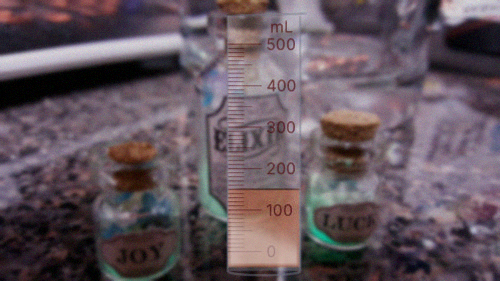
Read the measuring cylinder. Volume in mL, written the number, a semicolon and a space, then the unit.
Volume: 150; mL
